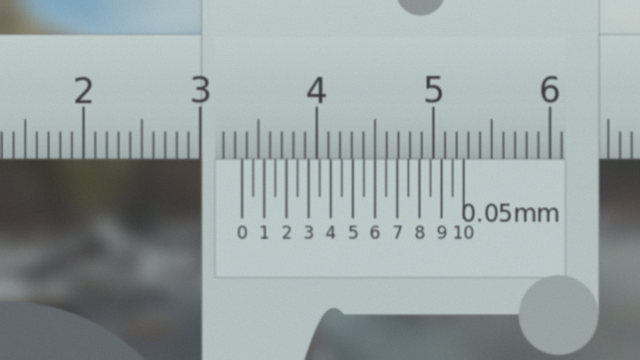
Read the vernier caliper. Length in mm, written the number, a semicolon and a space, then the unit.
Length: 33.6; mm
